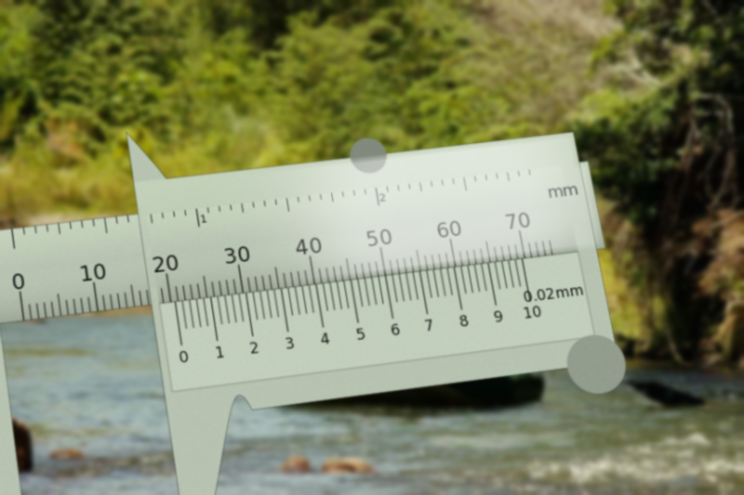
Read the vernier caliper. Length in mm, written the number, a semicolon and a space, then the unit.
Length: 20.6; mm
